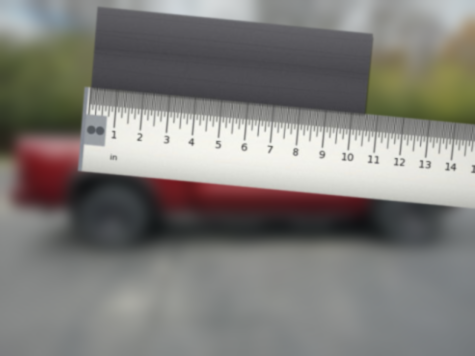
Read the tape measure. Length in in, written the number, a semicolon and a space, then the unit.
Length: 10.5; in
